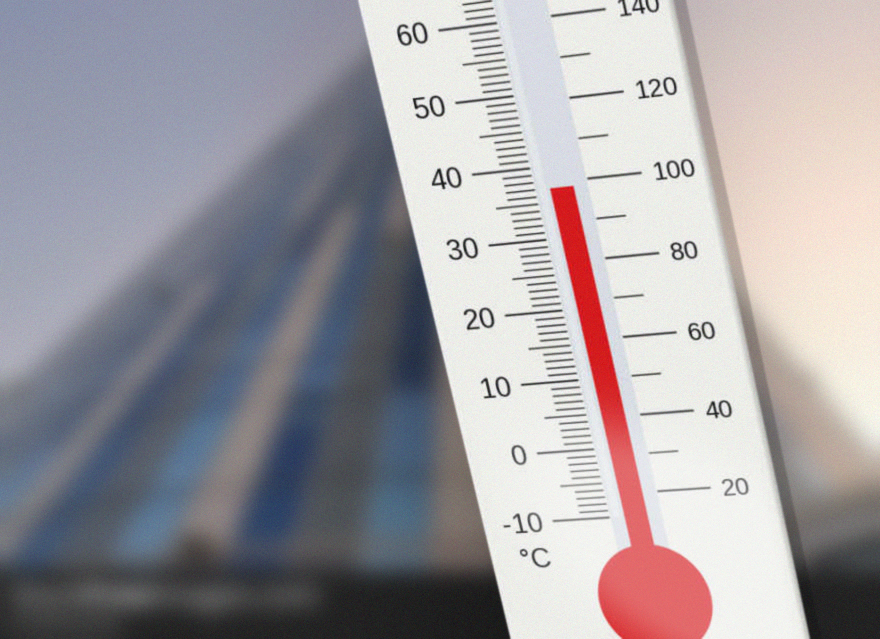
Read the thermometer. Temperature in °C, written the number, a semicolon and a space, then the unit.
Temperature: 37; °C
